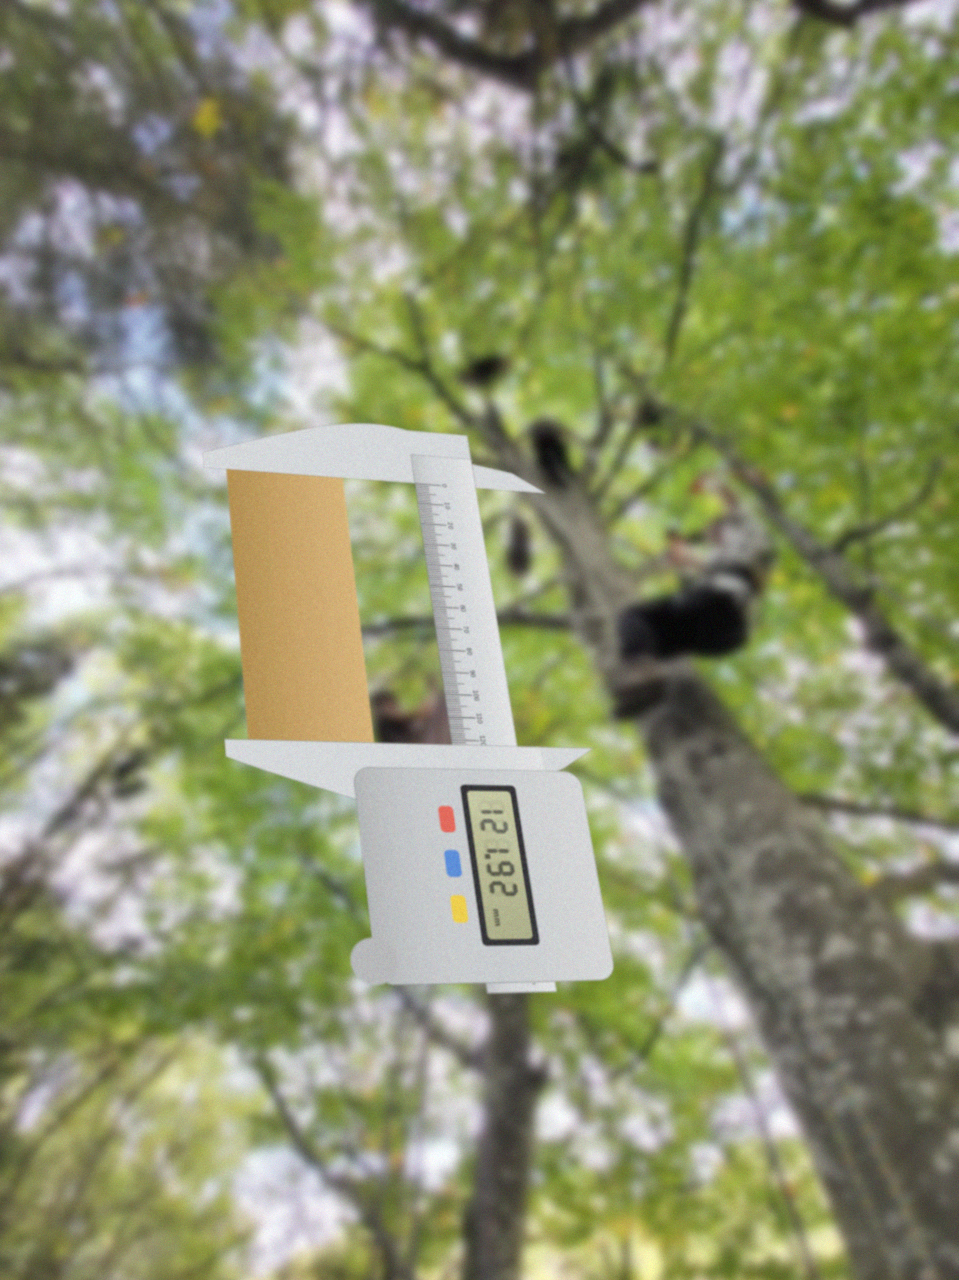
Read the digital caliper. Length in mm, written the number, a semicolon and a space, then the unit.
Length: 121.92; mm
